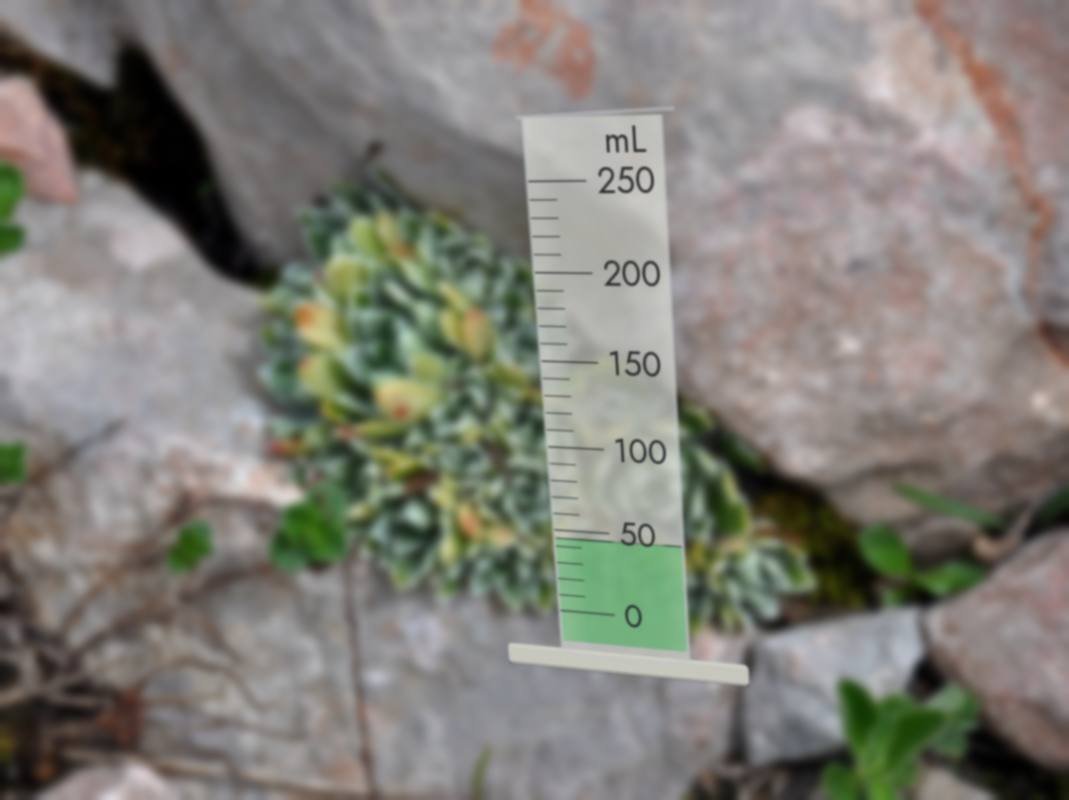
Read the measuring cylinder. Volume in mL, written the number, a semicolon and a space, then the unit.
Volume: 45; mL
